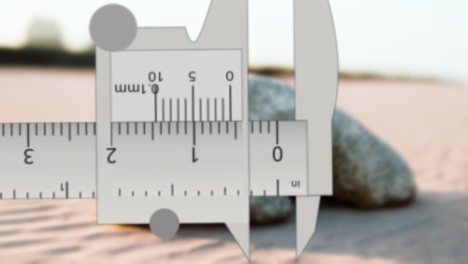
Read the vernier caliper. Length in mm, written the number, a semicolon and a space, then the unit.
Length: 5.6; mm
